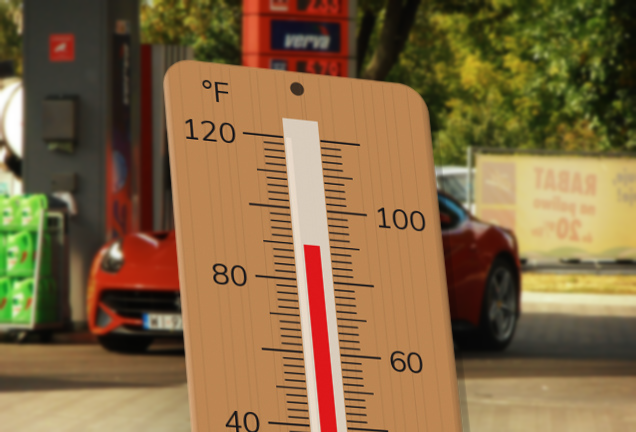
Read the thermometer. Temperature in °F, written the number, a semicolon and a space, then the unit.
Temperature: 90; °F
